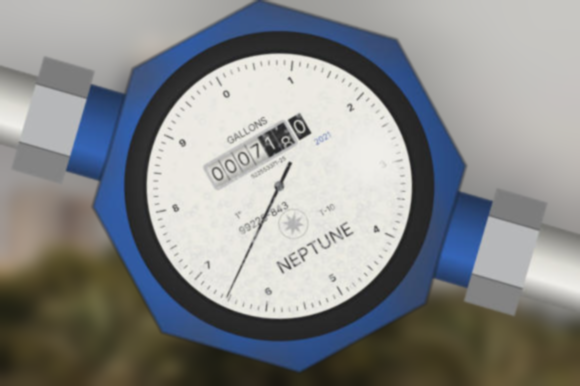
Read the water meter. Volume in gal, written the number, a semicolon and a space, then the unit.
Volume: 7176.5; gal
